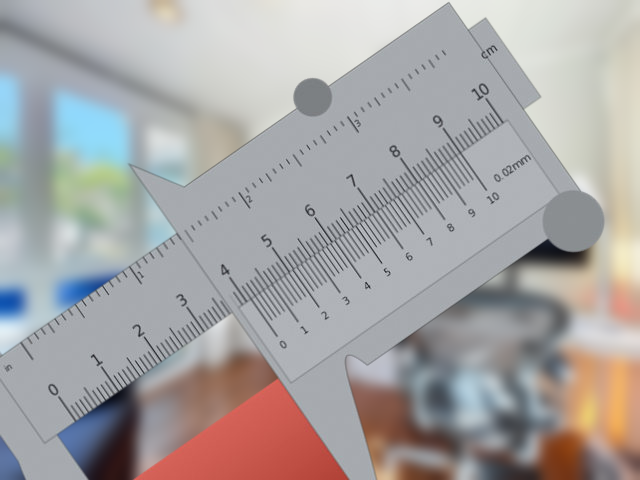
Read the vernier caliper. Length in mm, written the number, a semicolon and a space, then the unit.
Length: 41.0; mm
